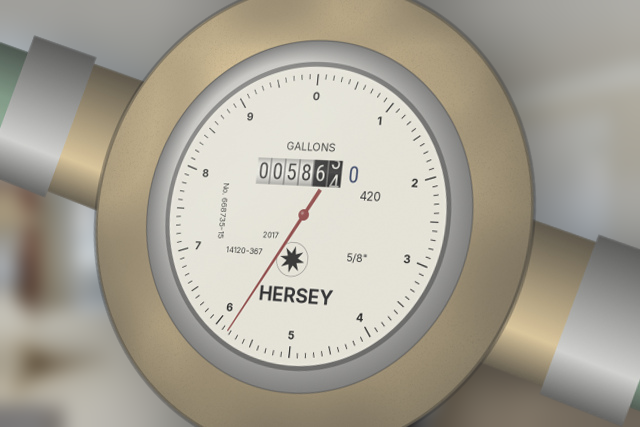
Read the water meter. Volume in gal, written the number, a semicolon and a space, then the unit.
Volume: 58635.8; gal
